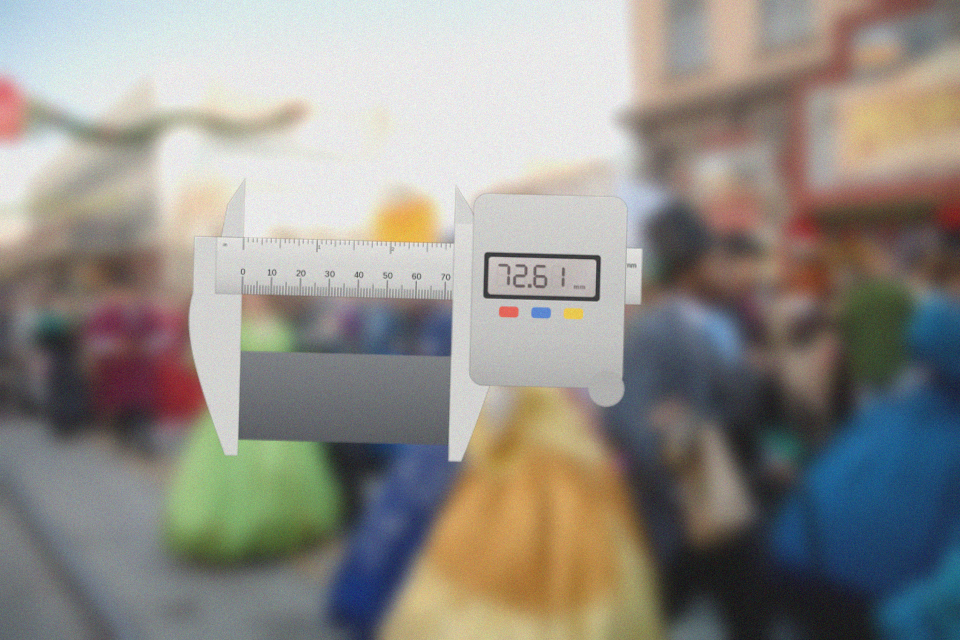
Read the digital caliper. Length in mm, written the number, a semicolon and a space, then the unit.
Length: 72.61; mm
